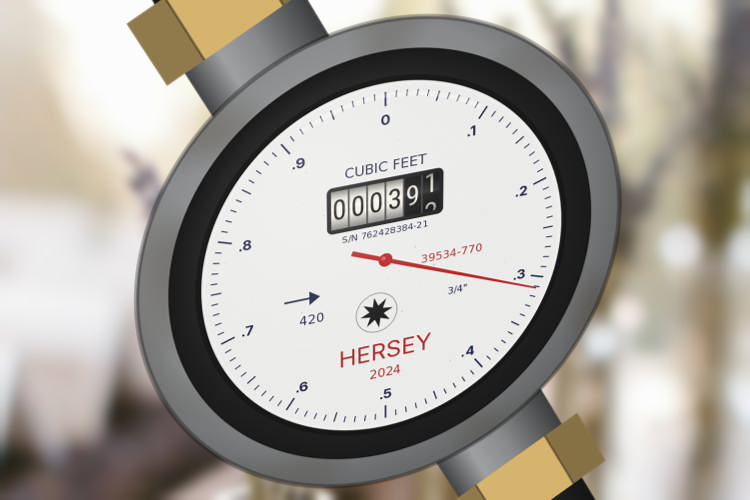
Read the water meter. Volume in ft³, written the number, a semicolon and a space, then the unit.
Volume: 391.31; ft³
